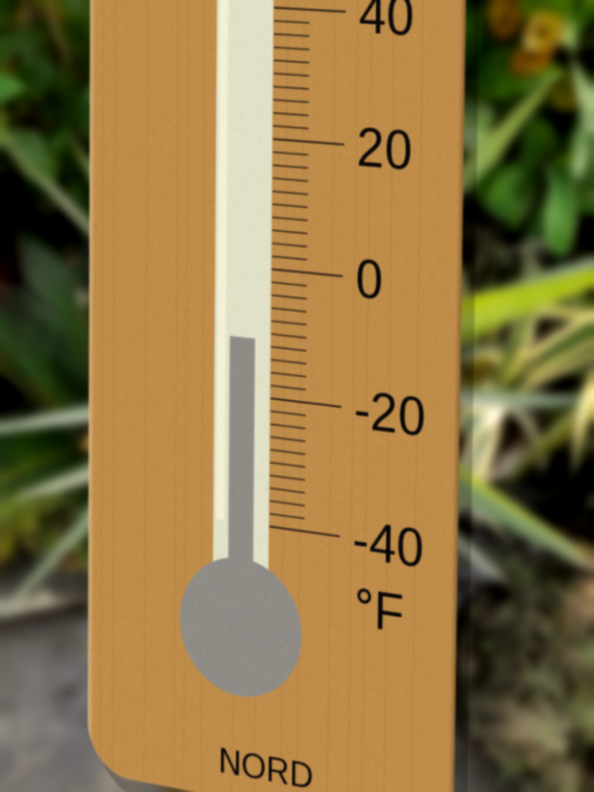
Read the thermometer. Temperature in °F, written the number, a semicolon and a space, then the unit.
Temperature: -11; °F
